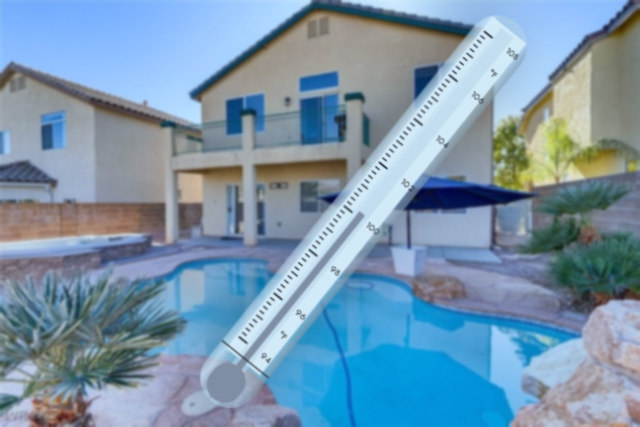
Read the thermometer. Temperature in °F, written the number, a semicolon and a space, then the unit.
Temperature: 100.2; °F
